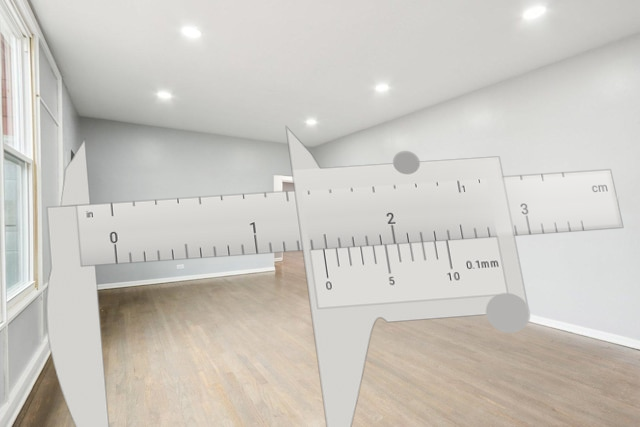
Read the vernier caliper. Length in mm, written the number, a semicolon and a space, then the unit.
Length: 14.8; mm
